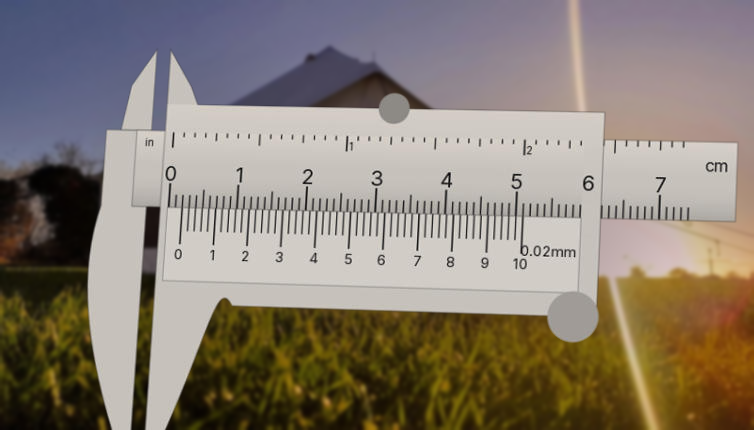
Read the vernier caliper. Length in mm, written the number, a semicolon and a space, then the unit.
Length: 2.0; mm
